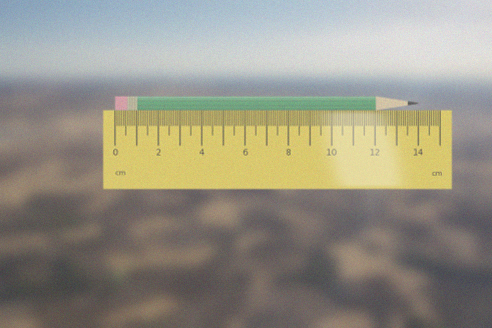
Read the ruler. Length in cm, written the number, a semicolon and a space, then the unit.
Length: 14; cm
